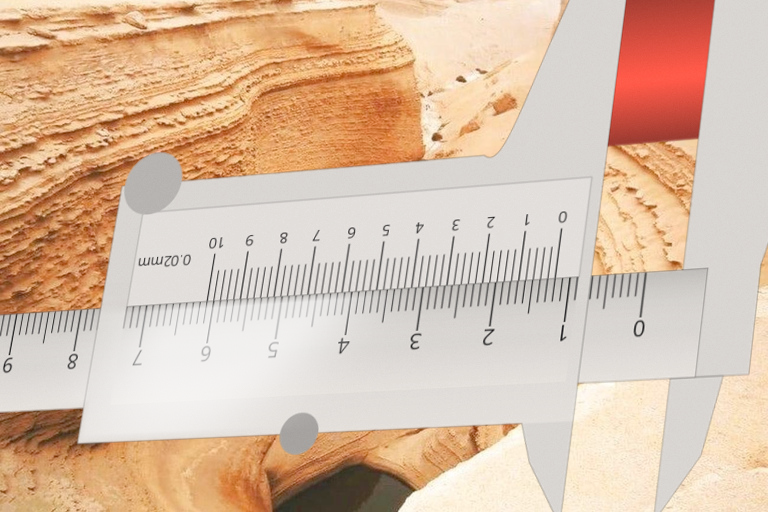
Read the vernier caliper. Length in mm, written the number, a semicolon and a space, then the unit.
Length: 12.0; mm
